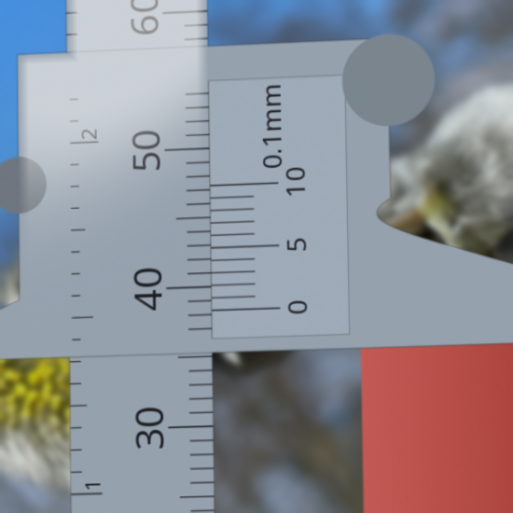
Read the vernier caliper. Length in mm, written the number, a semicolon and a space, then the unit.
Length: 38.3; mm
